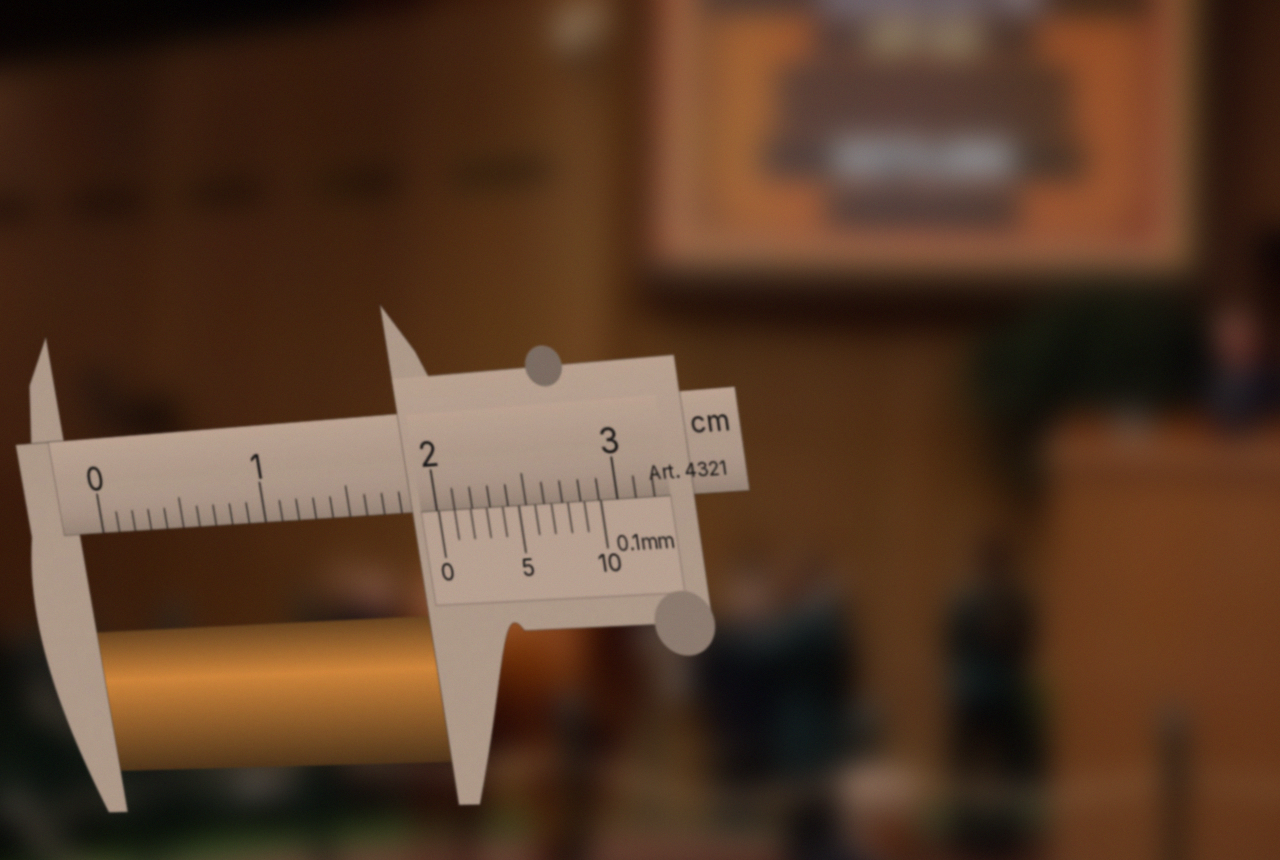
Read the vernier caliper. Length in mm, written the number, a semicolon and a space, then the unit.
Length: 20.1; mm
